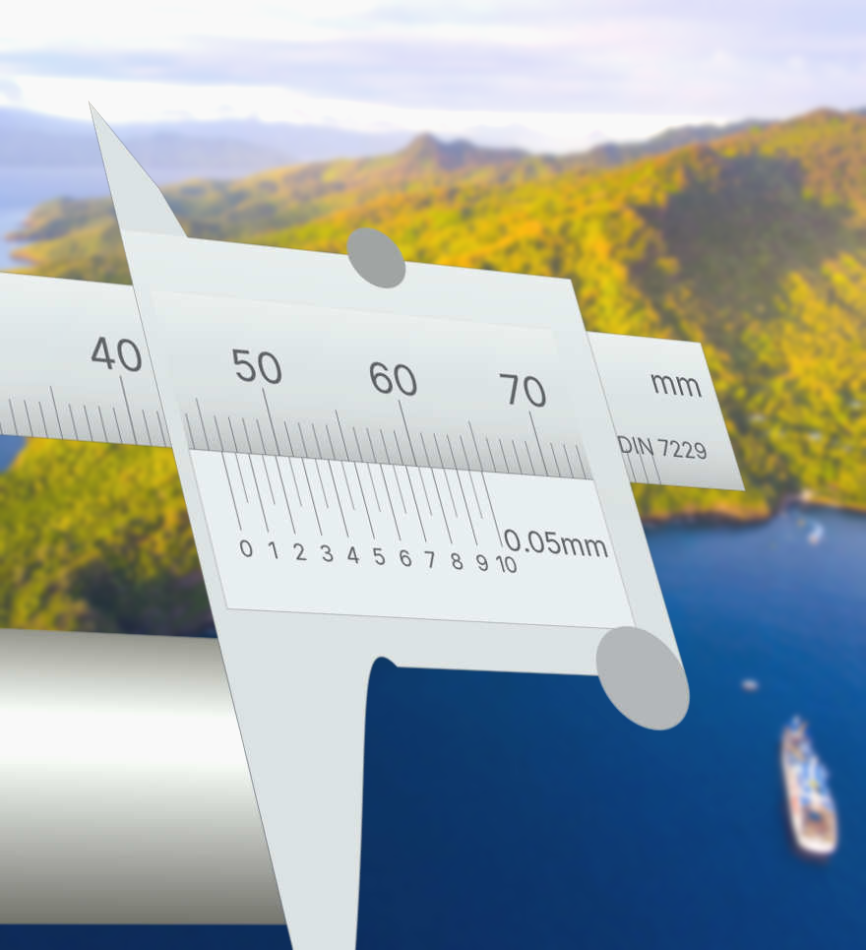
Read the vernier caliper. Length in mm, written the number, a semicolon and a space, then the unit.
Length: 45.9; mm
